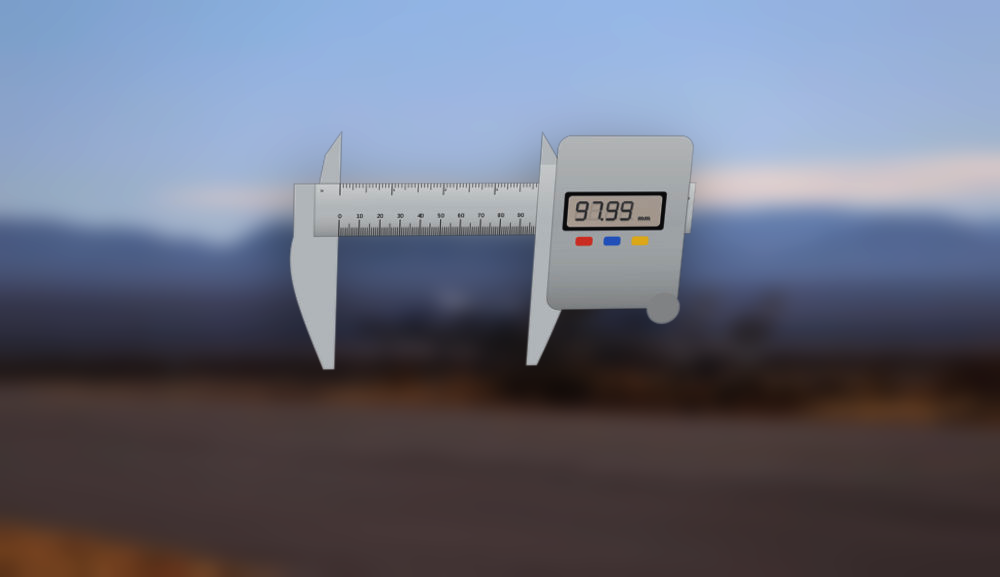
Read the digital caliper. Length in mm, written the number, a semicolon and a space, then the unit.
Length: 97.99; mm
